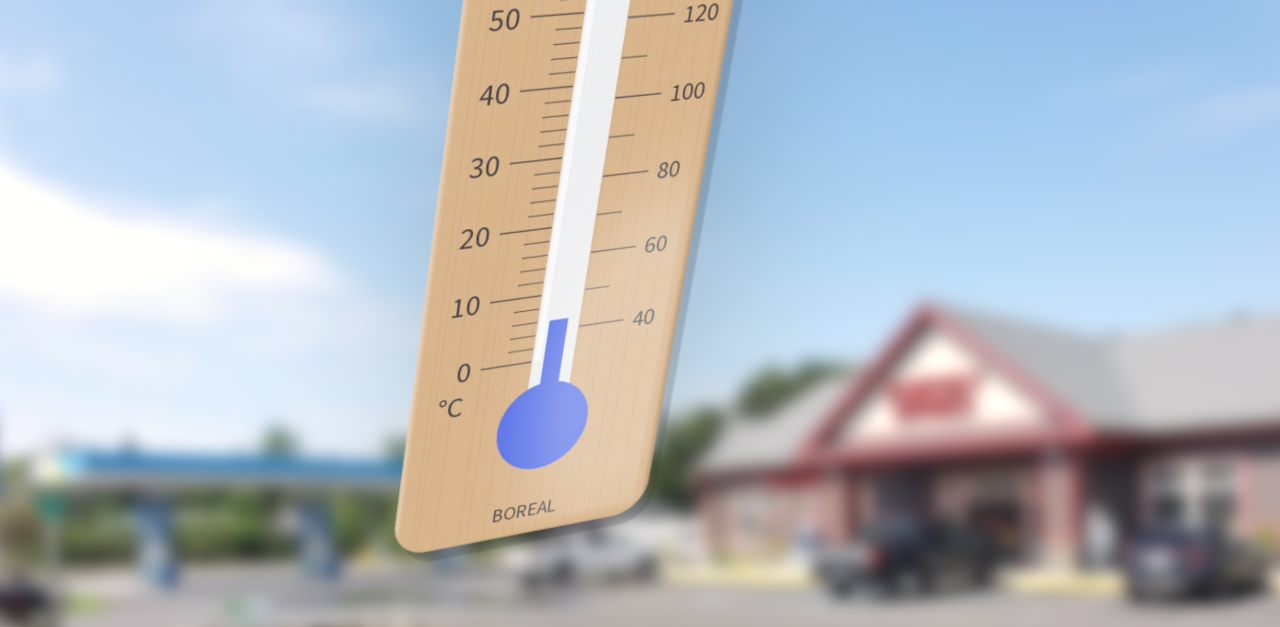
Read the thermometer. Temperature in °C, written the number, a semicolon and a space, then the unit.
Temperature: 6; °C
